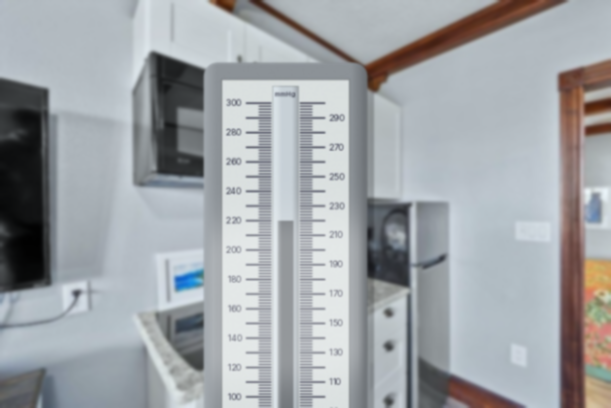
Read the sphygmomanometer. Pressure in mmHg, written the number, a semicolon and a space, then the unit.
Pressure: 220; mmHg
